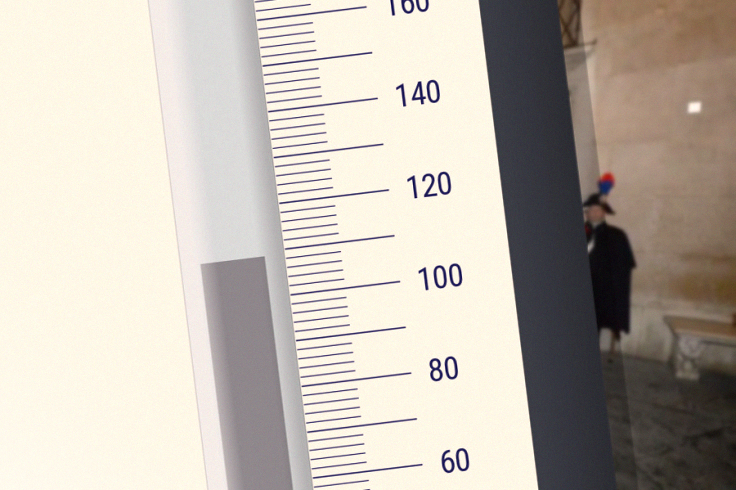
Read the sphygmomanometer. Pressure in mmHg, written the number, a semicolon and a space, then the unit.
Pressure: 109; mmHg
